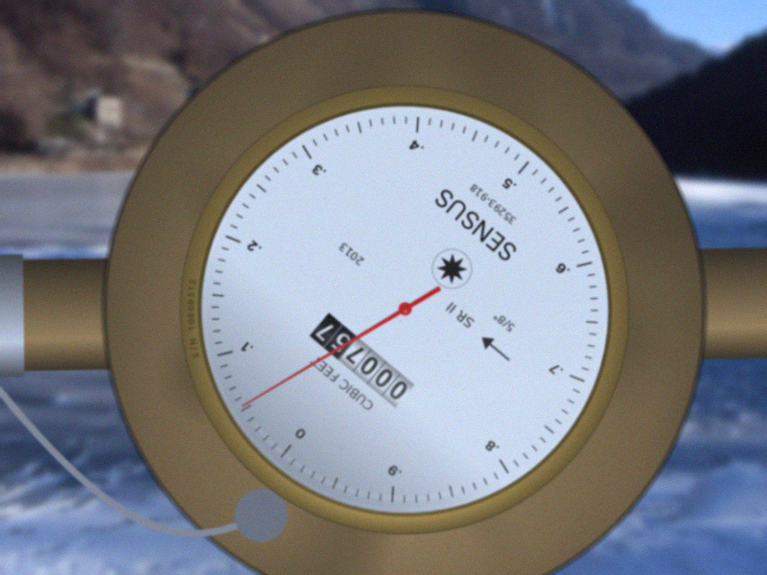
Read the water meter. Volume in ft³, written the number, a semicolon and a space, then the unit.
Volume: 757.05; ft³
